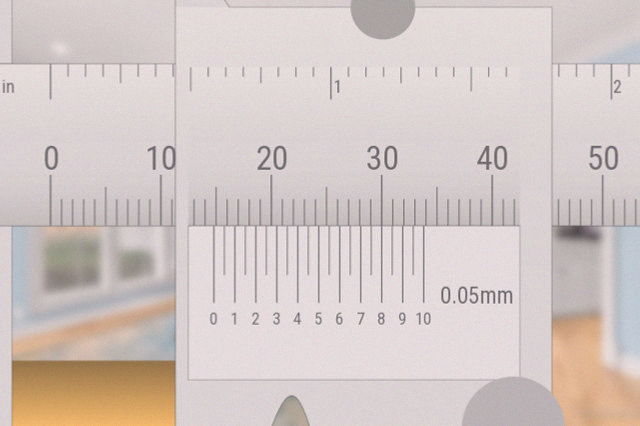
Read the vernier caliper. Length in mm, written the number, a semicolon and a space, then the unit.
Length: 14.8; mm
